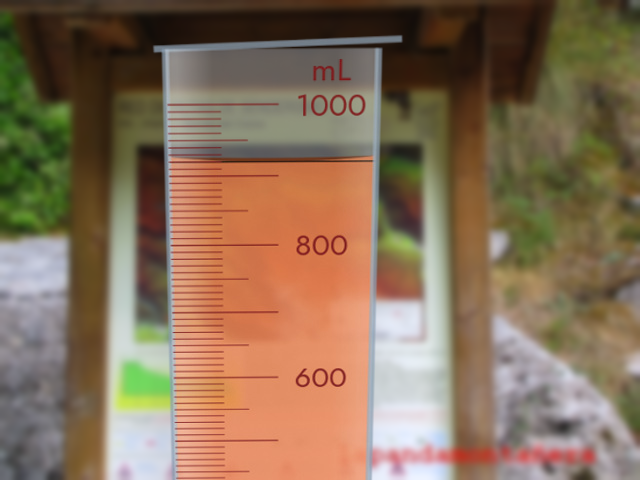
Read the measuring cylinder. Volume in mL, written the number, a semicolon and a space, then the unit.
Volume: 920; mL
